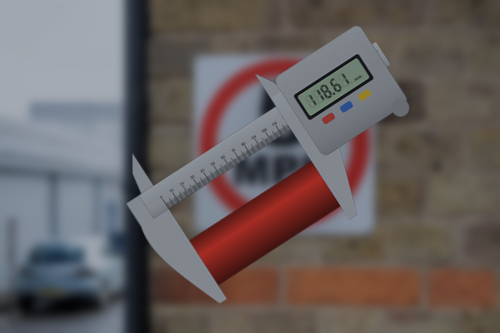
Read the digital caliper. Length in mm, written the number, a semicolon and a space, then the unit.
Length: 118.61; mm
